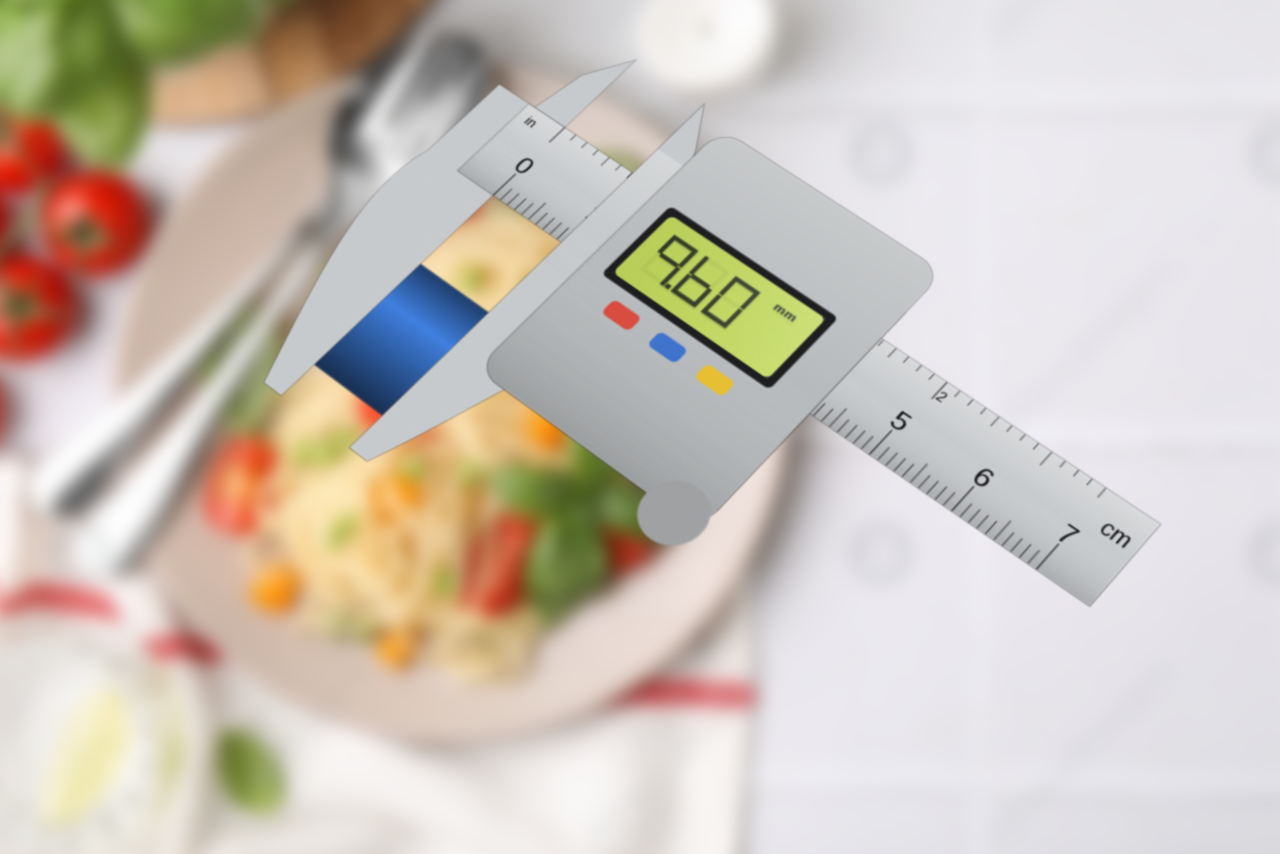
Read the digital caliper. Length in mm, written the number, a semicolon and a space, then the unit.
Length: 9.60; mm
